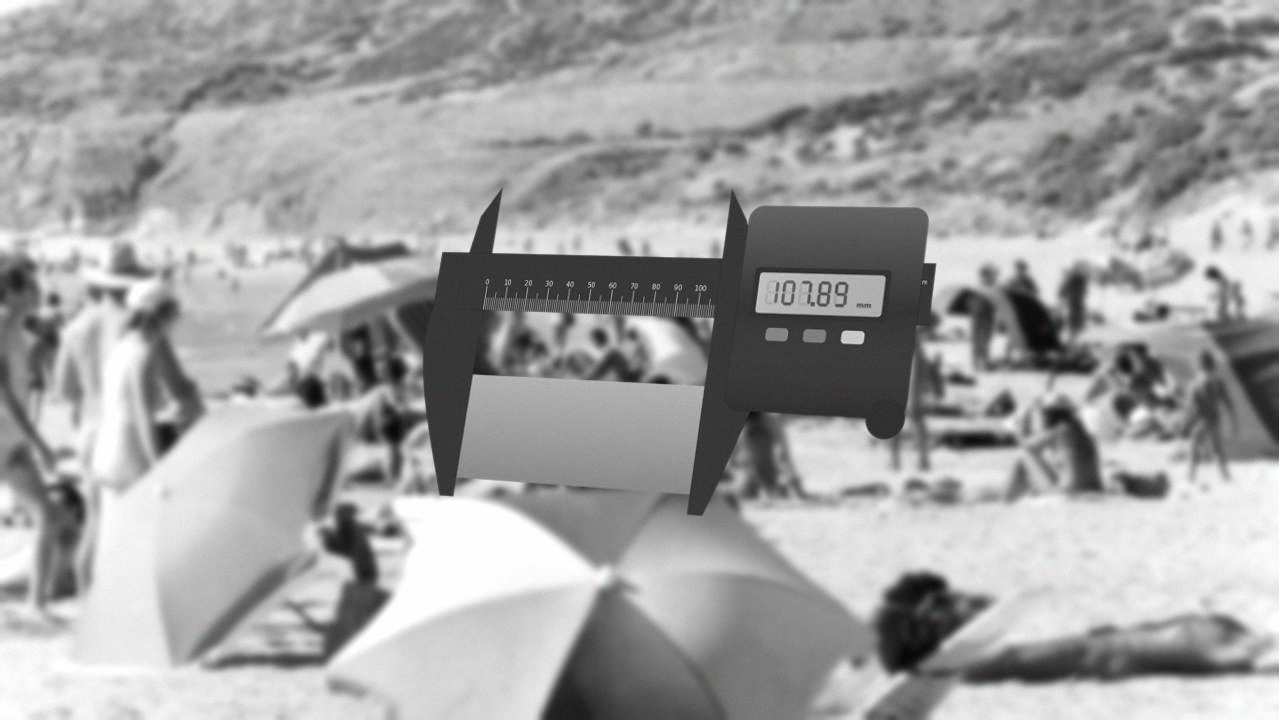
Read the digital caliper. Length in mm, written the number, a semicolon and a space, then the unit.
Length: 107.89; mm
